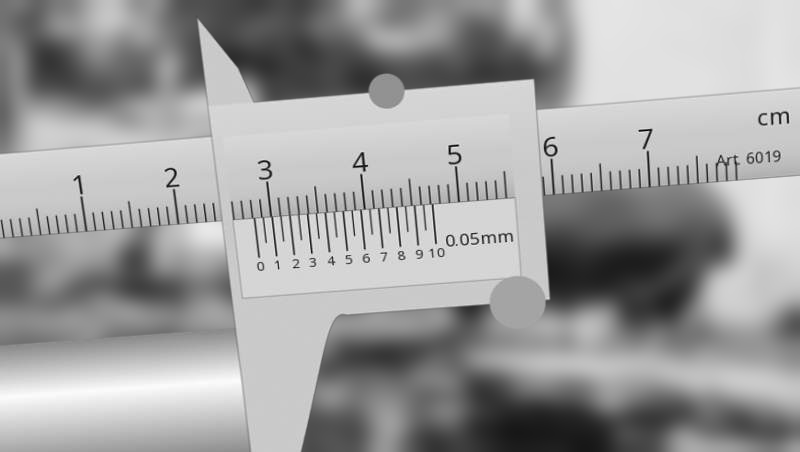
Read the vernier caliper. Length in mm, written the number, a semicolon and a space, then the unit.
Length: 28.2; mm
